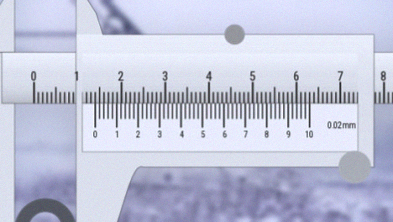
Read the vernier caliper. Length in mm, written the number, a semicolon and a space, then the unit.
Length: 14.0; mm
